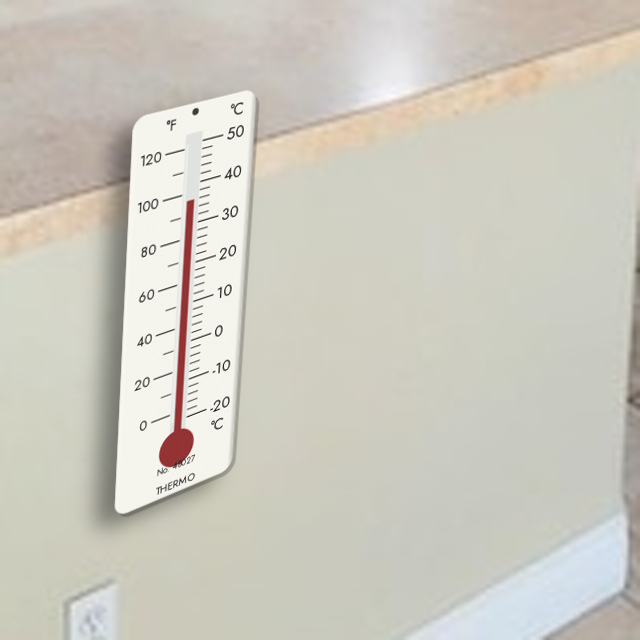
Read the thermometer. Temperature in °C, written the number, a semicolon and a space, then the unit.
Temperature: 36; °C
